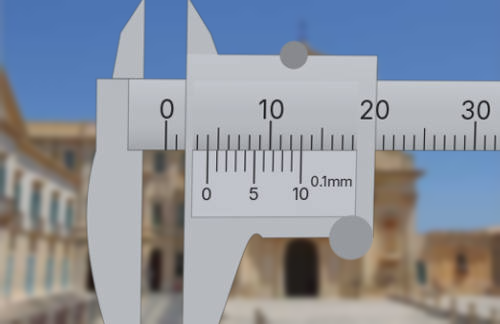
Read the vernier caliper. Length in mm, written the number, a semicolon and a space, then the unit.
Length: 4.0; mm
